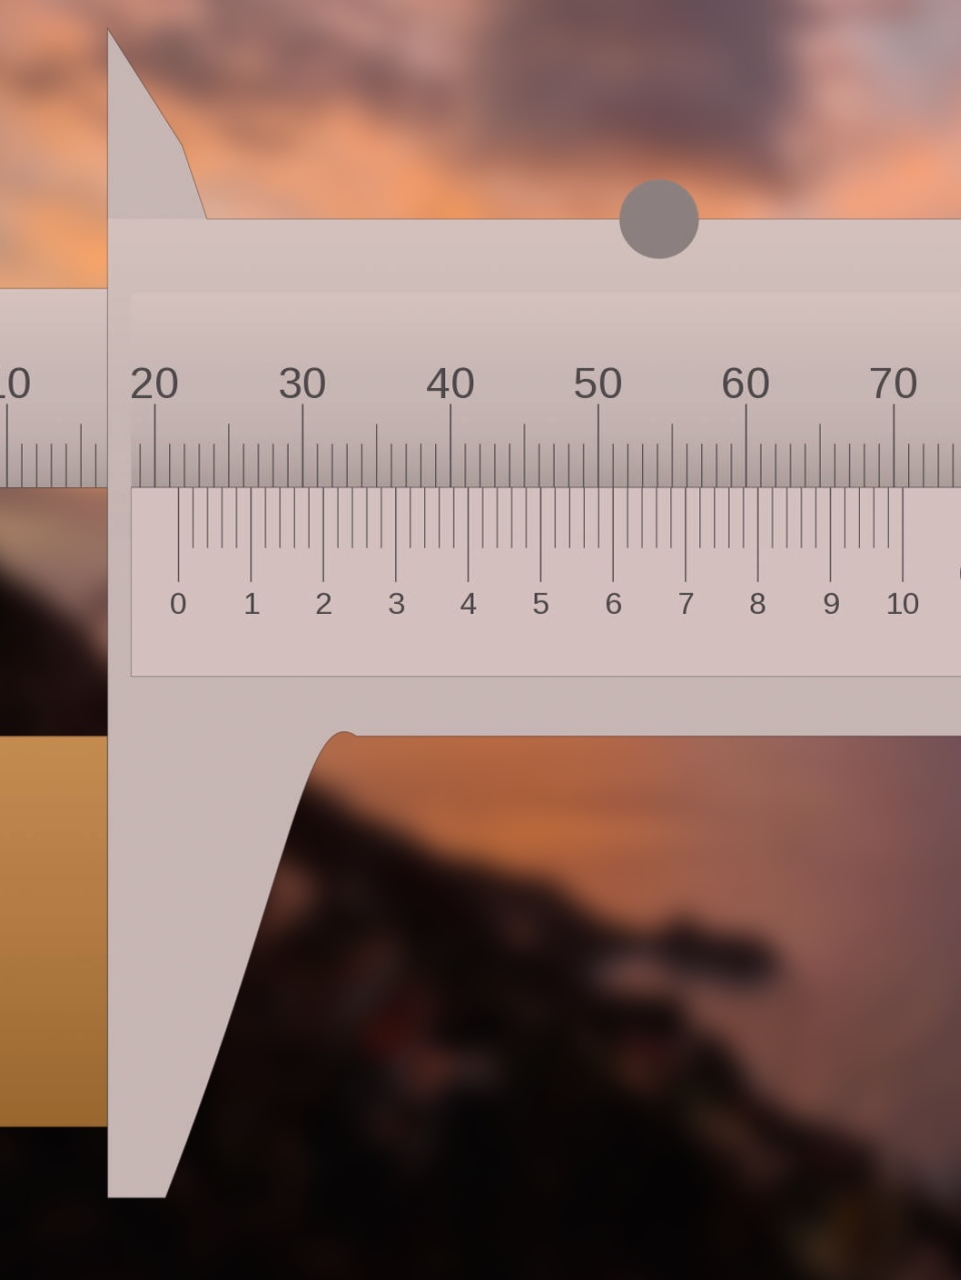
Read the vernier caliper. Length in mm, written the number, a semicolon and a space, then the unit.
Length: 21.6; mm
